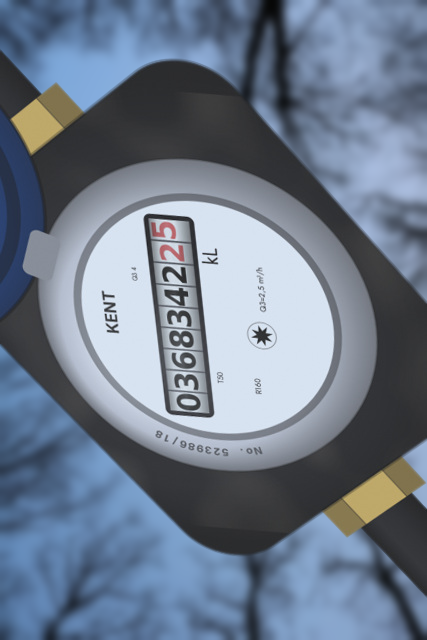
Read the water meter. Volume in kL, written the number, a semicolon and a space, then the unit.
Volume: 368342.25; kL
